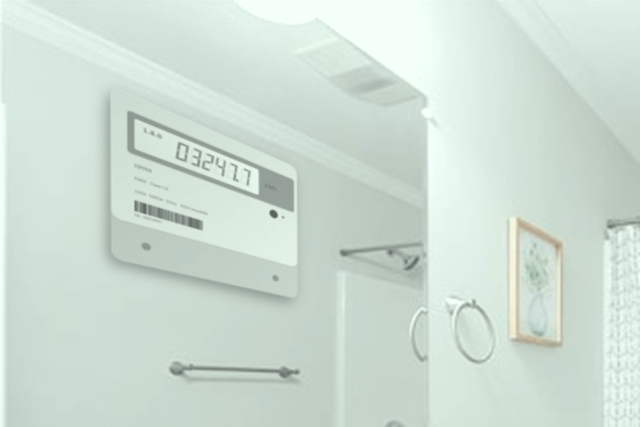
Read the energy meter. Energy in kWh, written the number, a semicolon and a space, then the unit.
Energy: 3247.7; kWh
